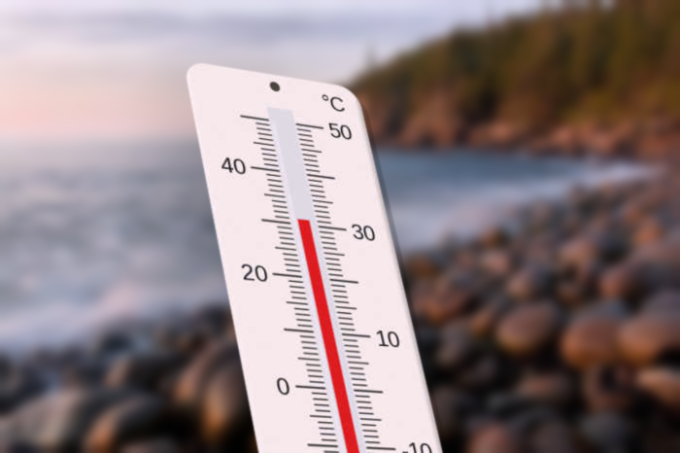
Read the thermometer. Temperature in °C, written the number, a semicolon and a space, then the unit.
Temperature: 31; °C
